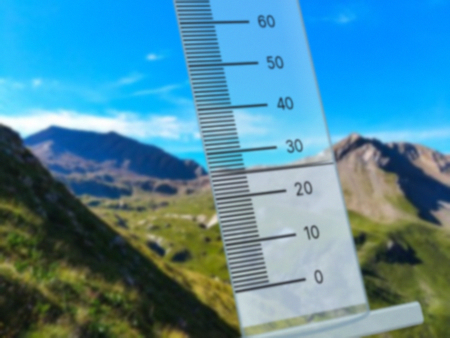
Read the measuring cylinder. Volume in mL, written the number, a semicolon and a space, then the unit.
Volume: 25; mL
